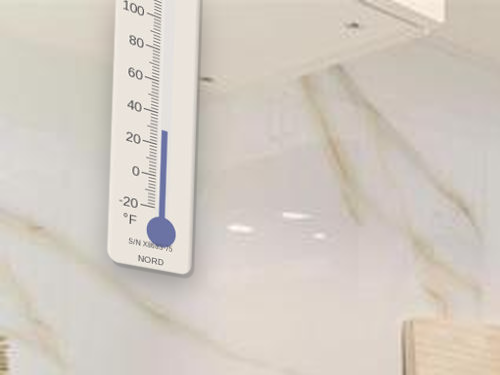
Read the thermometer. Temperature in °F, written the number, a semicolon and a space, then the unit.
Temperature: 30; °F
